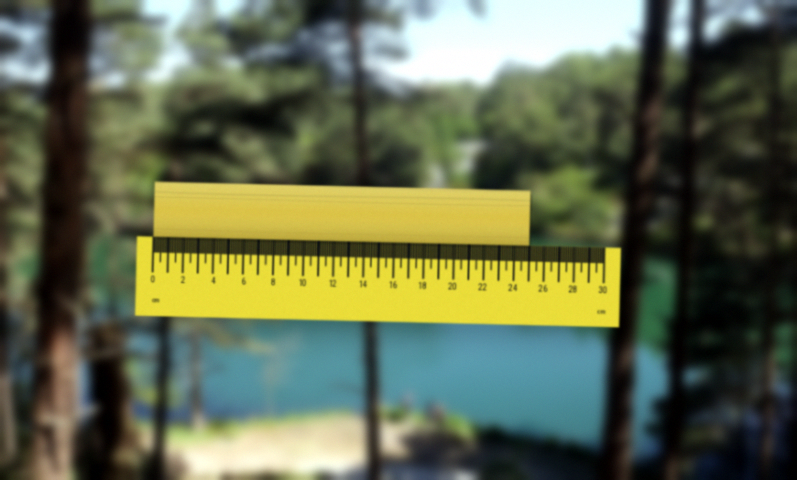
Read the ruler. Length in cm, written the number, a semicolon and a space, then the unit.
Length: 25; cm
